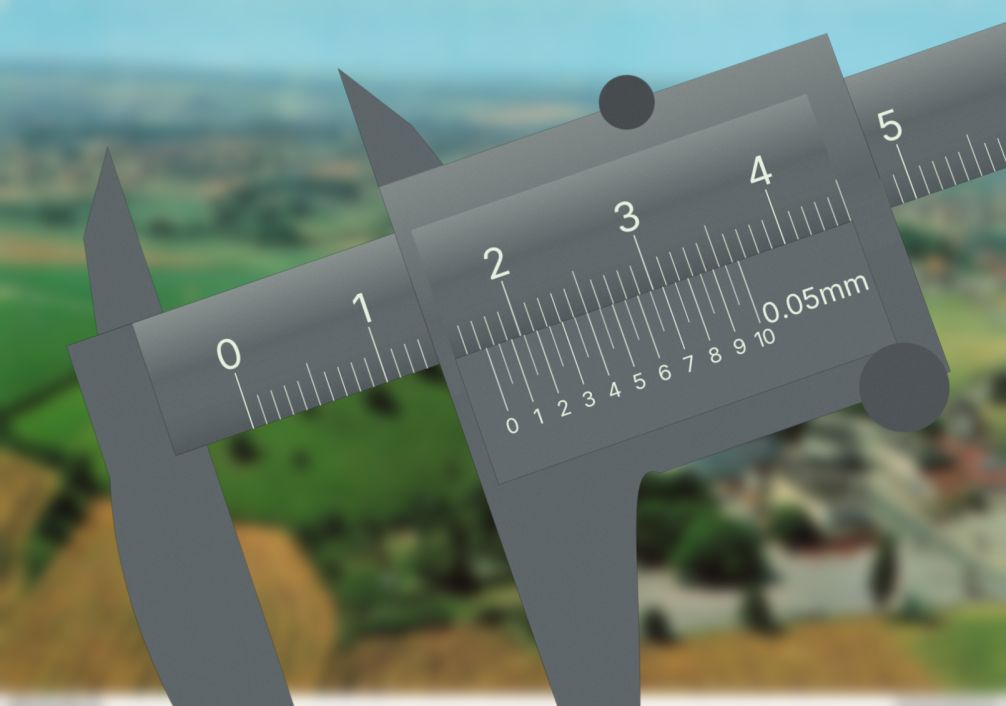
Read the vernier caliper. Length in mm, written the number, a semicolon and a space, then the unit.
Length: 17.4; mm
